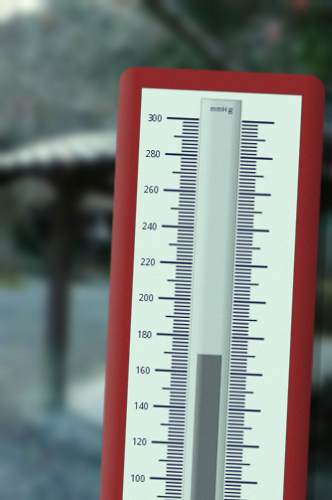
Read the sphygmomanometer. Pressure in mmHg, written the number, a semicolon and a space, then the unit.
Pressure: 170; mmHg
